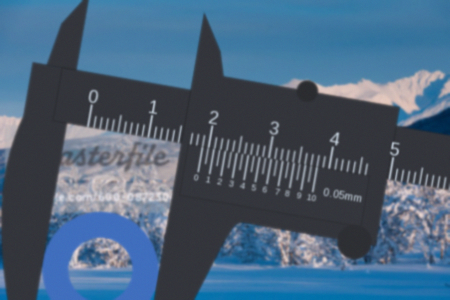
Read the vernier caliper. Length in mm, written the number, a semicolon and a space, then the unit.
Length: 19.0; mm
